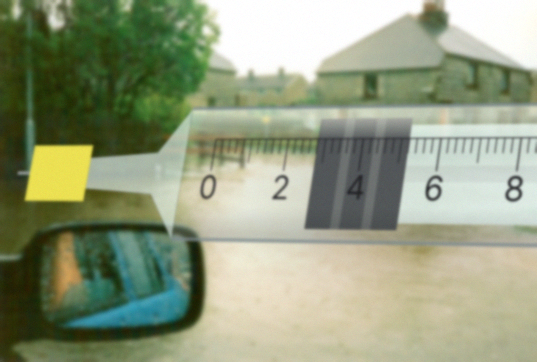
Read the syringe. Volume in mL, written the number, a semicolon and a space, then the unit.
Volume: 2.8; mL
